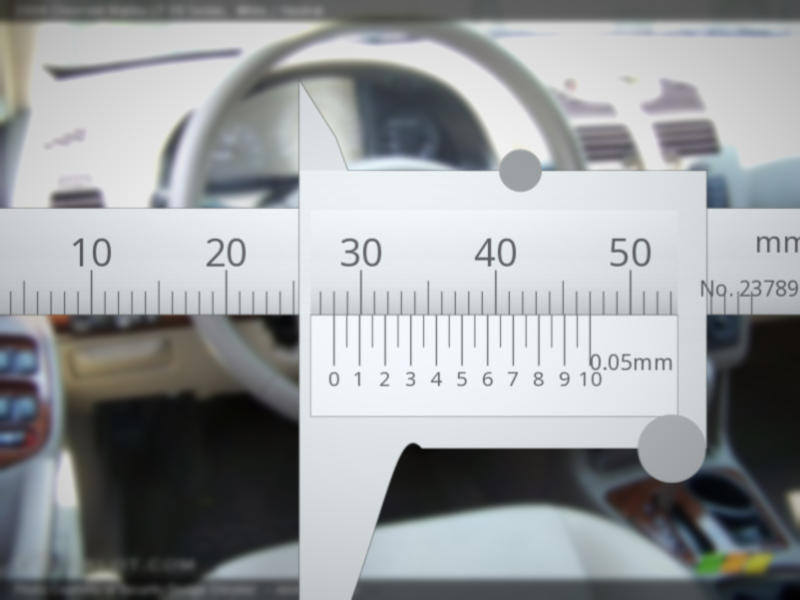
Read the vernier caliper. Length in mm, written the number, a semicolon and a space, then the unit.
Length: 28.0; mm
